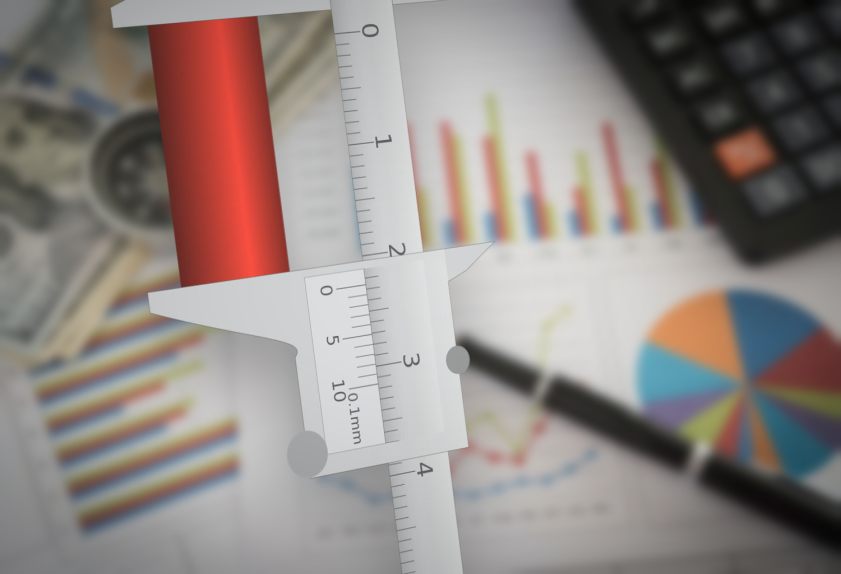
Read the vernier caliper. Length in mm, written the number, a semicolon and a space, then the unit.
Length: 22.6; mm
